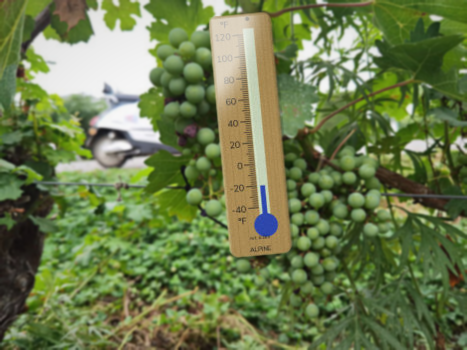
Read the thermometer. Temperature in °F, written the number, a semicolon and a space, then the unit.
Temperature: -20; °F
